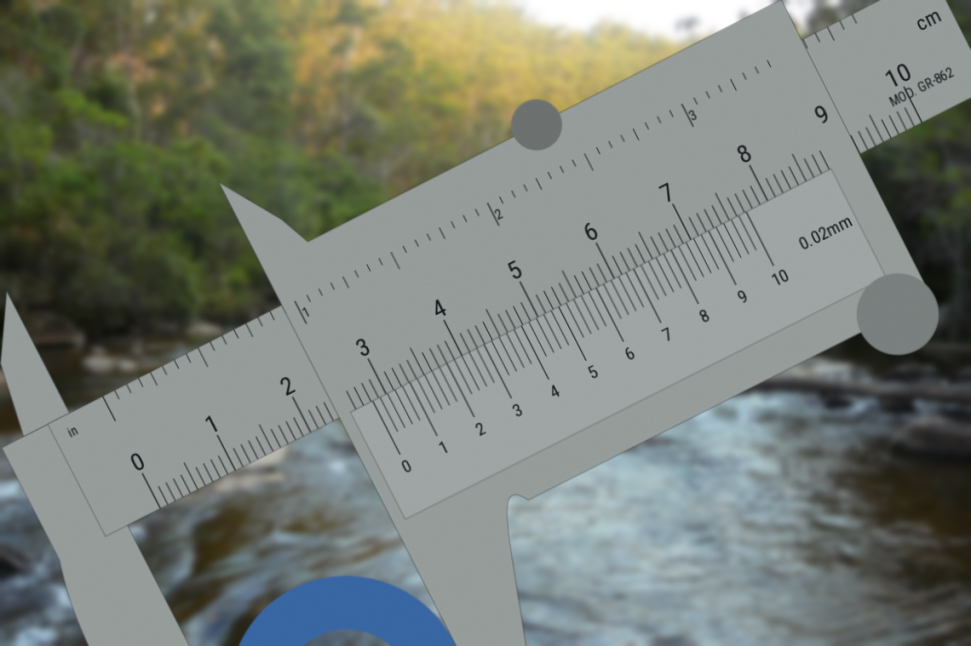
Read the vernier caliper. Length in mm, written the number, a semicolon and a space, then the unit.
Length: 28.2; mm
